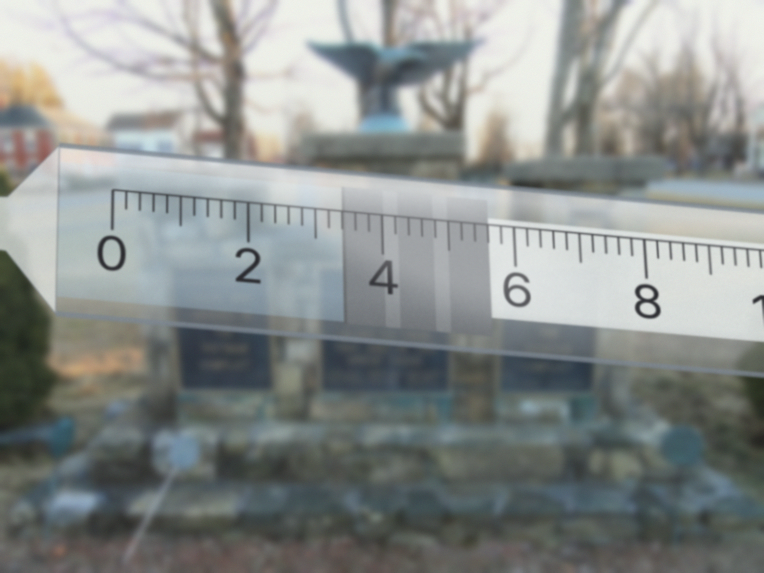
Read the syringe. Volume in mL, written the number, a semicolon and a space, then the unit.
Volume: 3.4; mL
